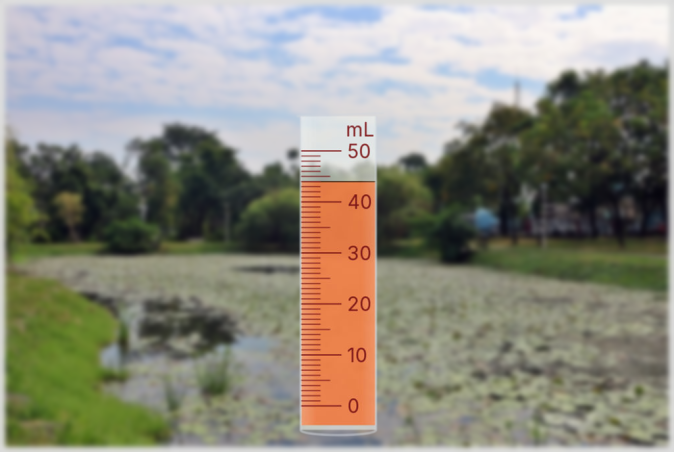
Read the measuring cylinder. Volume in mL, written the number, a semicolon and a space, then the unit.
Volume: 44; mL
